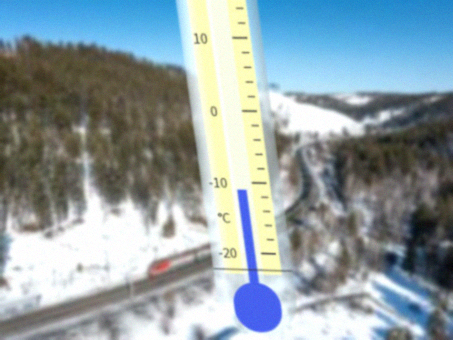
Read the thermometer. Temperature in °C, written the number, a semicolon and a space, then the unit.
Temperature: -11; °C
